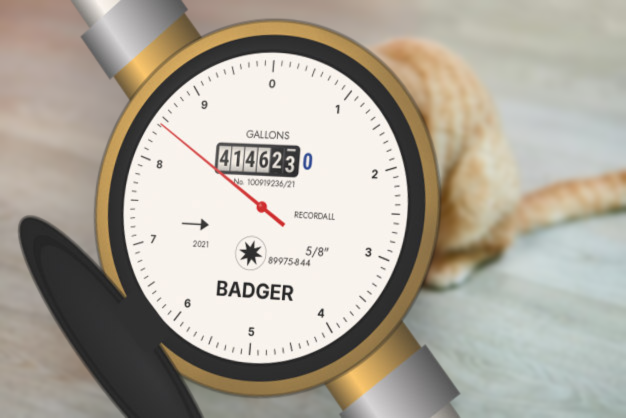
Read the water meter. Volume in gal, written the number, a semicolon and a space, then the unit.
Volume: 4146228.4; gal
